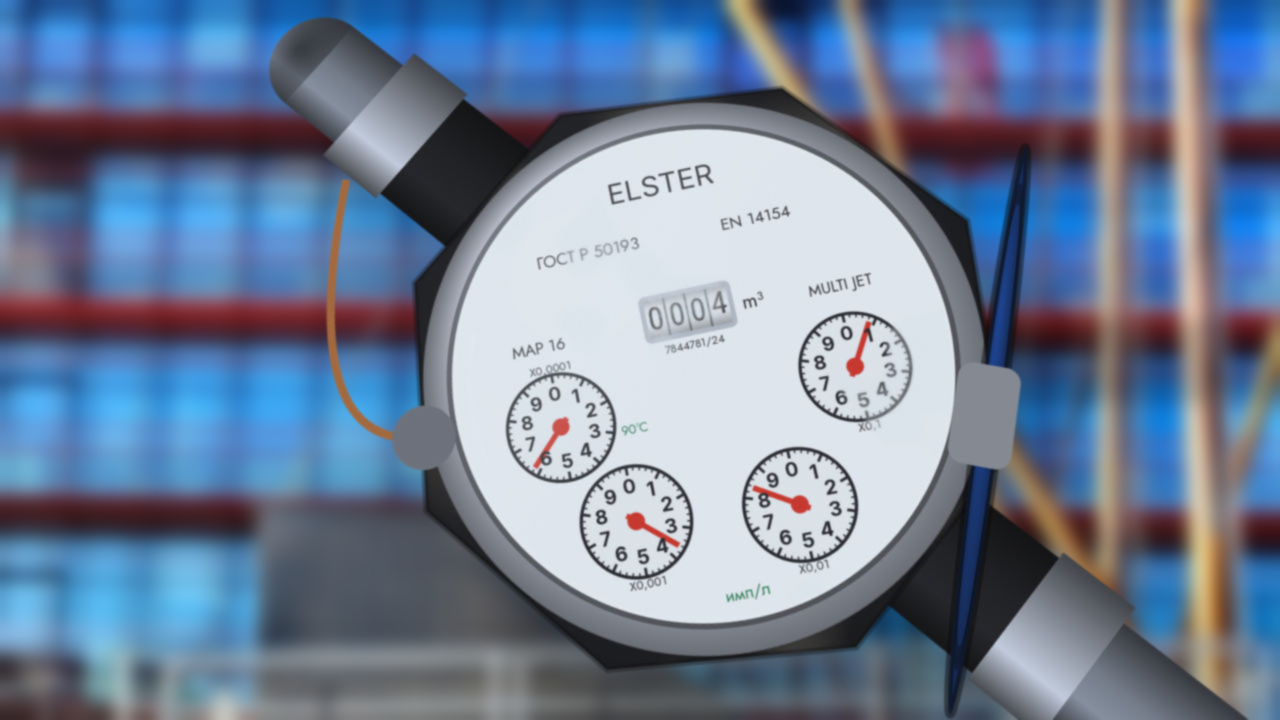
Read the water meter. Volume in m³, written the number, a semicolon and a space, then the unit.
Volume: 4.0836; m³
